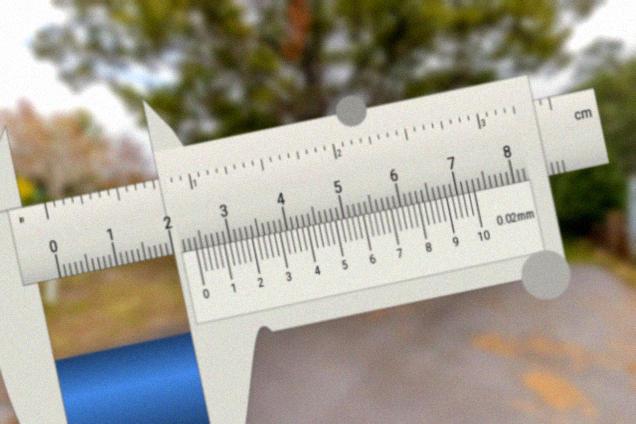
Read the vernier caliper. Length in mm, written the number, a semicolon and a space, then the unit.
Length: 24.0; mm
